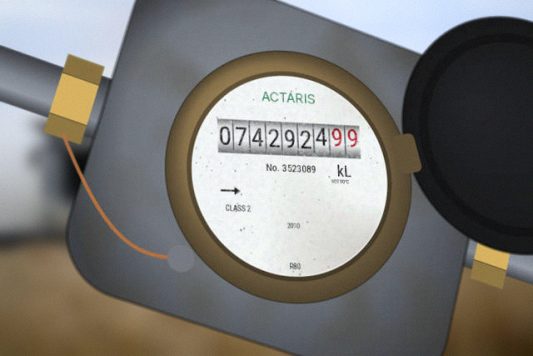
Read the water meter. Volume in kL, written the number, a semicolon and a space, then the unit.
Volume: 742924.99; kL
